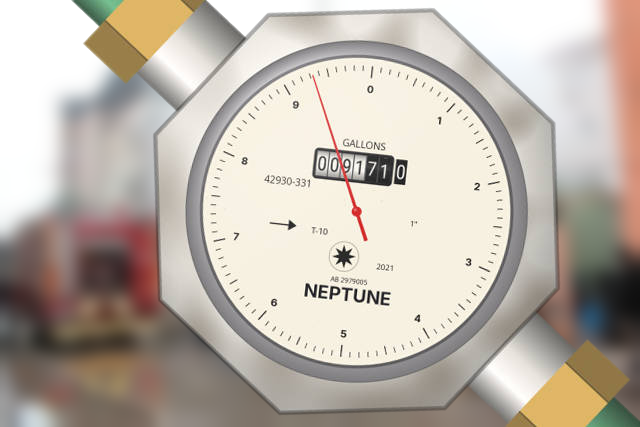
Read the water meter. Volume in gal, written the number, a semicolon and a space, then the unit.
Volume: 91709.3; gal
